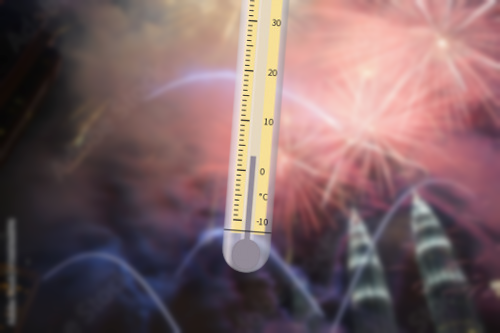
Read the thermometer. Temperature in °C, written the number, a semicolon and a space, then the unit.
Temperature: 3; °C
